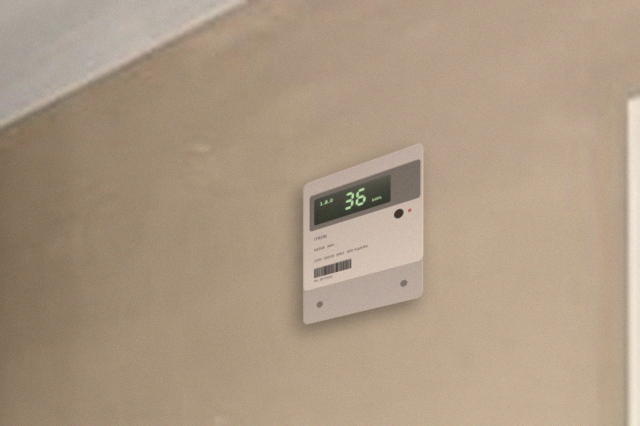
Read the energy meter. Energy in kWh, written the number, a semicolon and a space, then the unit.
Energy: 36; kWh
